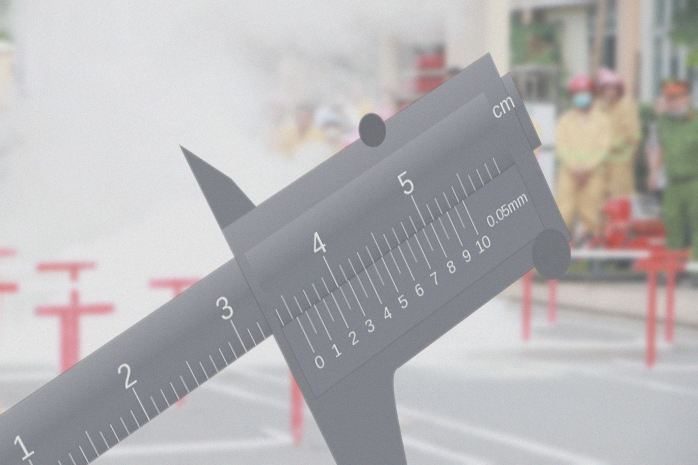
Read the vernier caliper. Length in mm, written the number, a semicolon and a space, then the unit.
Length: 35.4; mm
